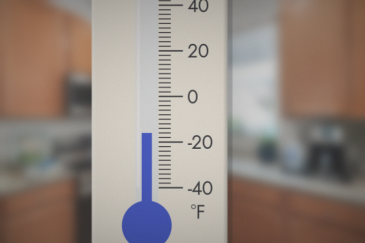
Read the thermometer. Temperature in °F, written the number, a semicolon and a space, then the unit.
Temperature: -16; °F
